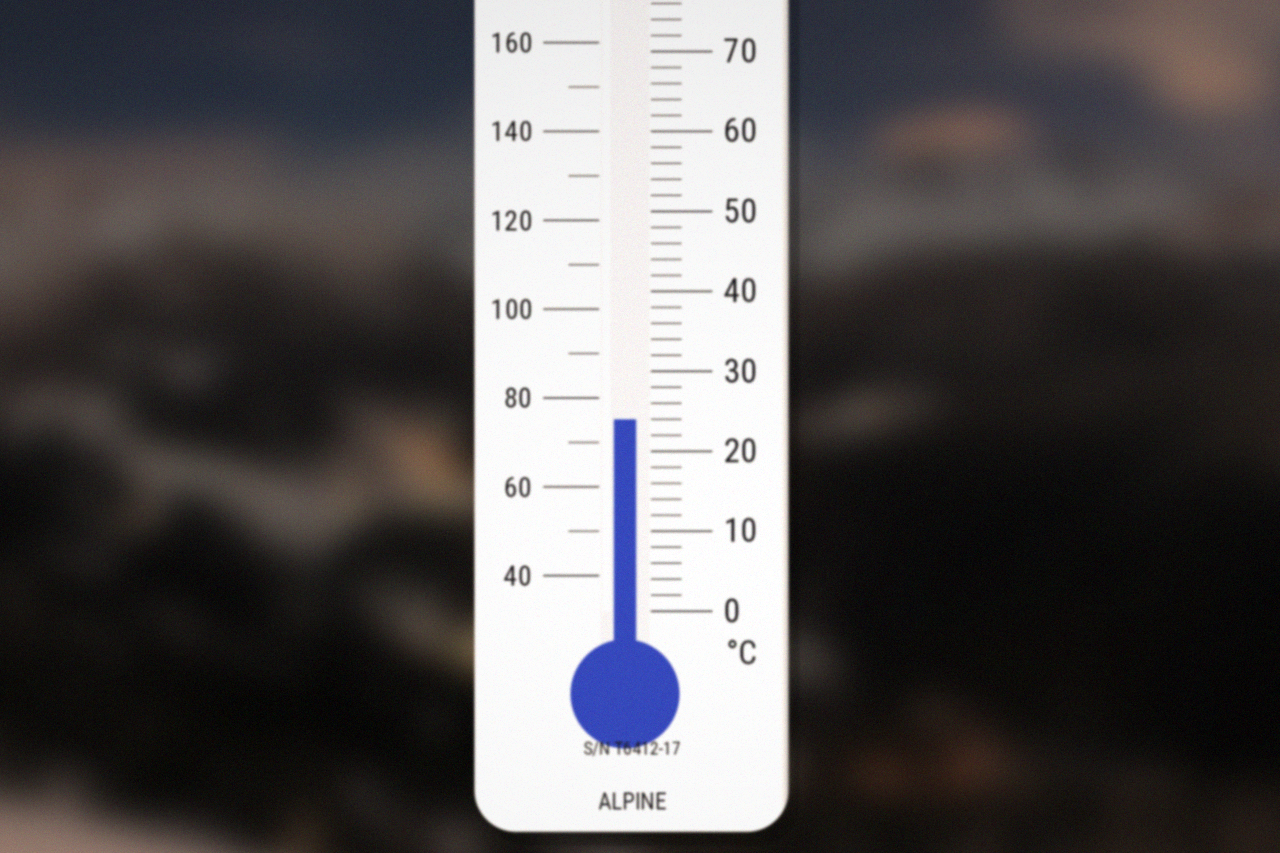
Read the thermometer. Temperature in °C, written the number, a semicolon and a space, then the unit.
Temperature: 24; °C
